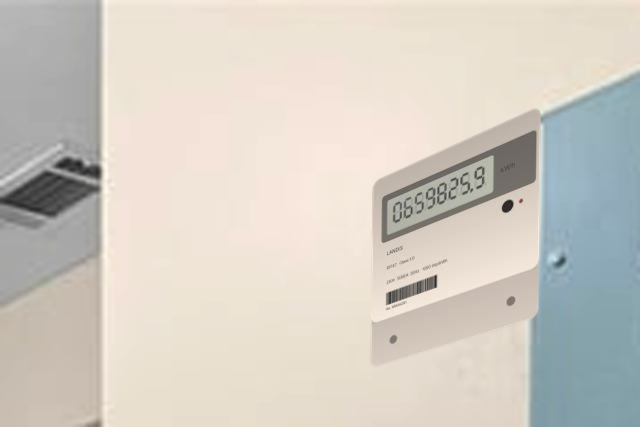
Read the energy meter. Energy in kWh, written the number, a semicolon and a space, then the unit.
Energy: 659825.9; kWh
